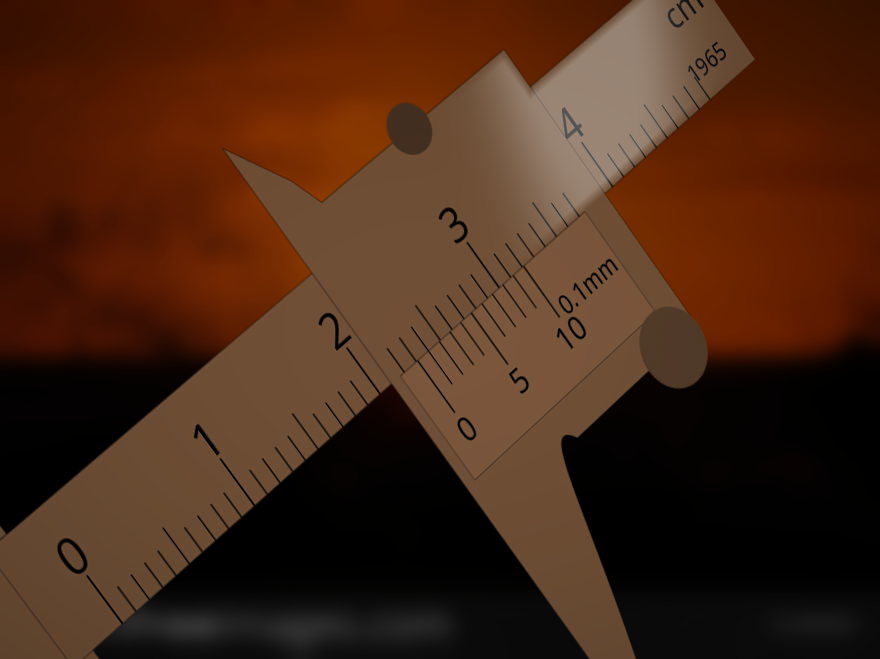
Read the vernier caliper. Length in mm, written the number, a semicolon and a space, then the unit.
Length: 23.1; mm
